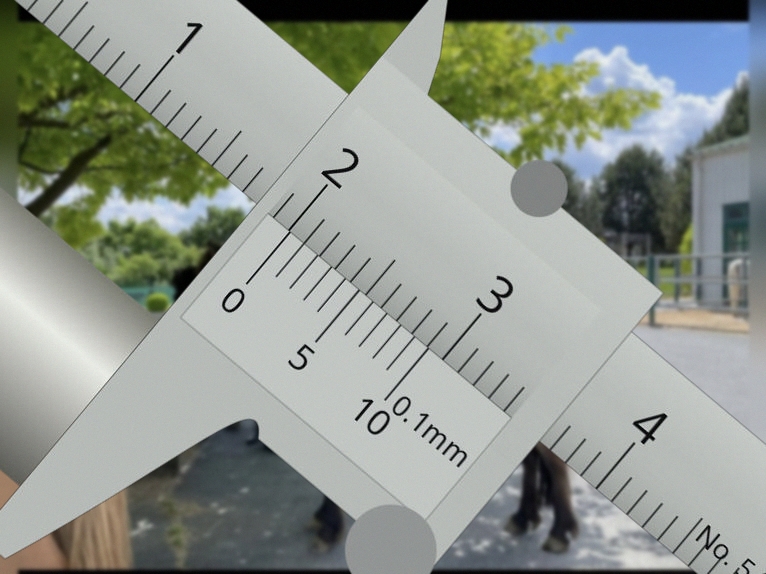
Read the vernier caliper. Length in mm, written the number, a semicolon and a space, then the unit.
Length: 20.1; mm
